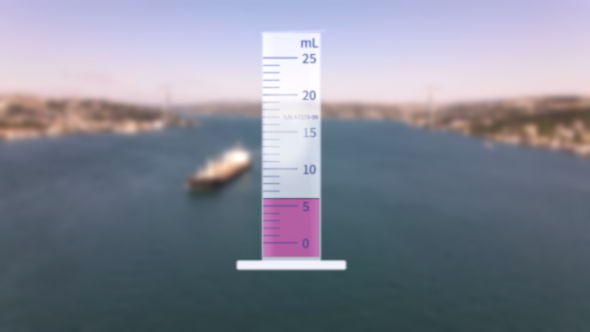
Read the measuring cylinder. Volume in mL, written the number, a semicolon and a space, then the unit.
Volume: 6; mL
